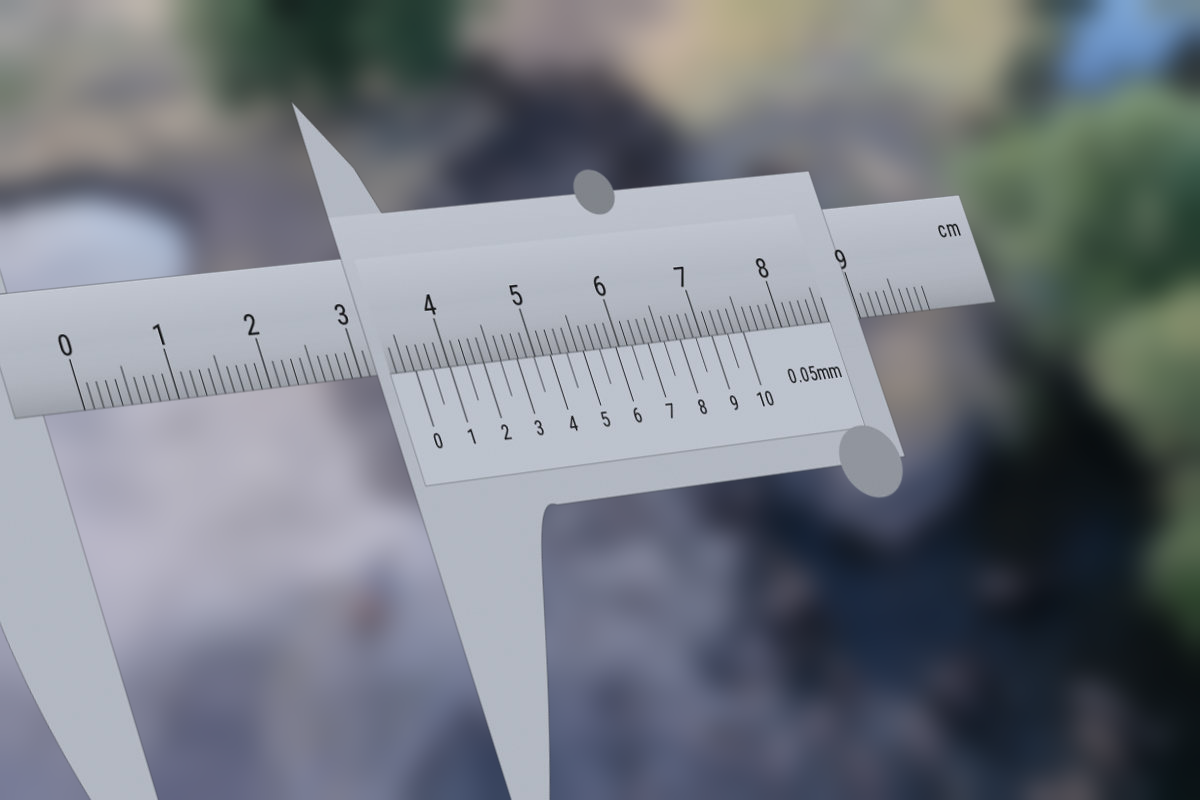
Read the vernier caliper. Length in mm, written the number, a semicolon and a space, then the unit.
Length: 36.2; mm
